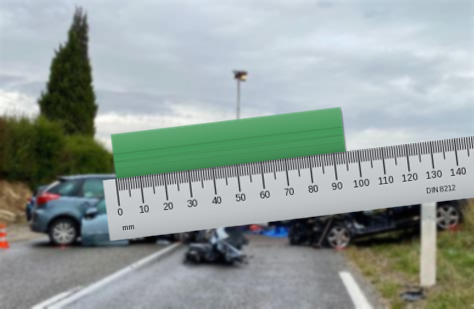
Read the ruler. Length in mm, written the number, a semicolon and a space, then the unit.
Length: 95; mm
